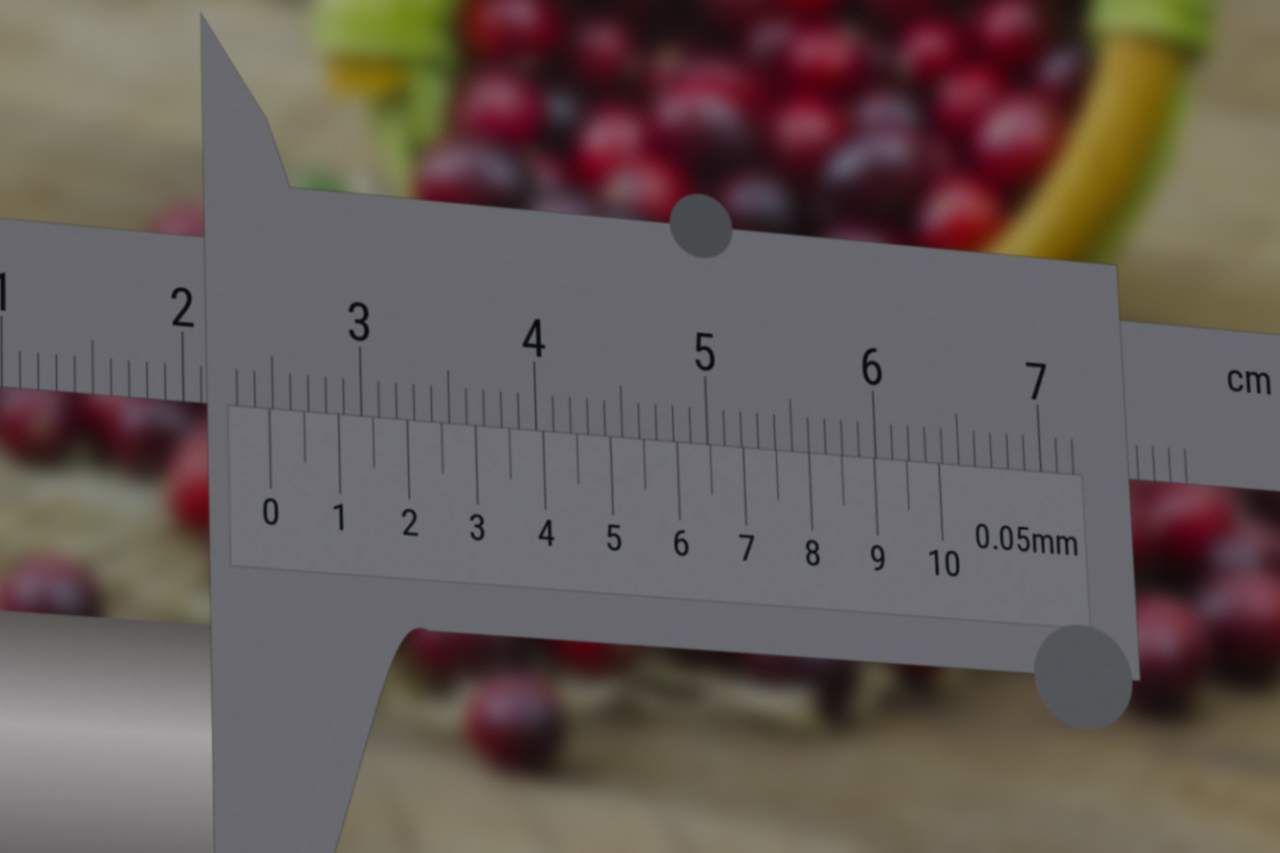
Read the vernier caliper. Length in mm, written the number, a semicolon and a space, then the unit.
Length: 24.8; mm
